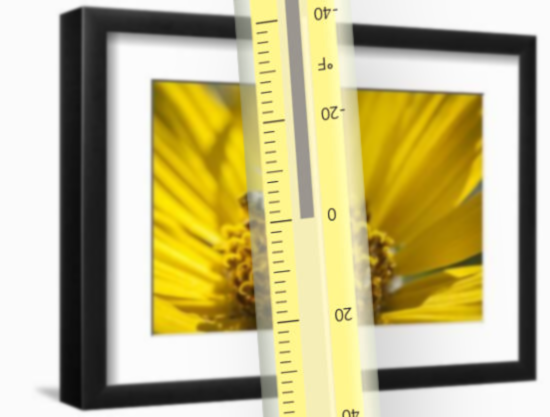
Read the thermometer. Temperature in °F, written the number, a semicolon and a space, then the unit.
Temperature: 0; °F
